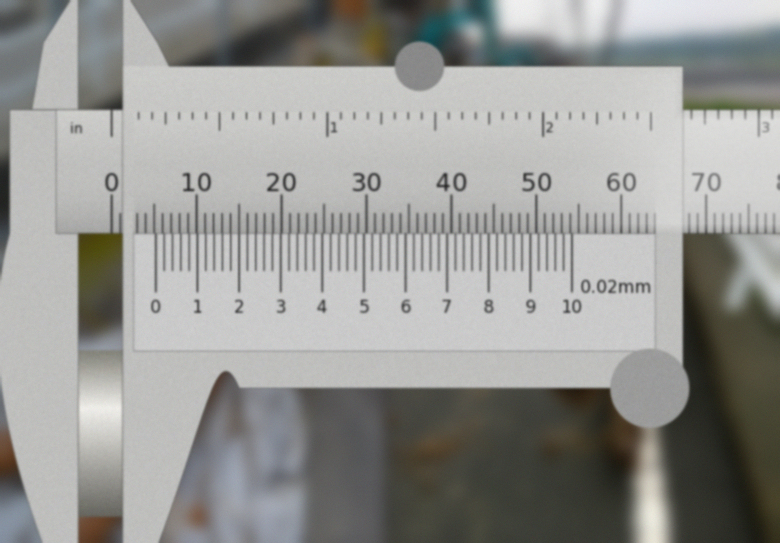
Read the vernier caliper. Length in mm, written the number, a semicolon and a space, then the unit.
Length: 5.2; mm
